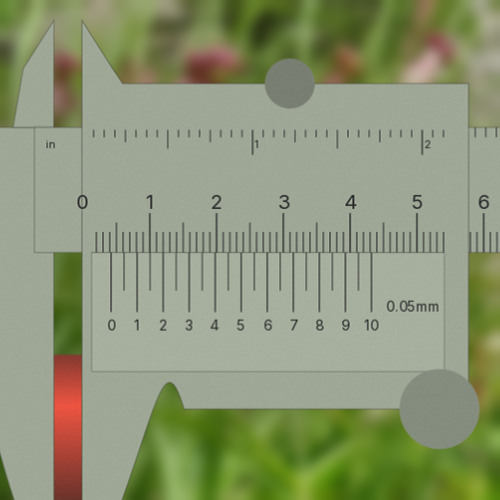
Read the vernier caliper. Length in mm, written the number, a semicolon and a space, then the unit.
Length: 4.2; mm
